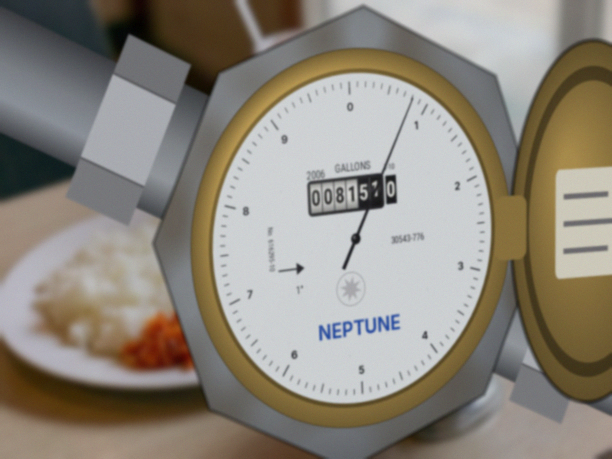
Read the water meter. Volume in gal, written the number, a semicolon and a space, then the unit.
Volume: 81510.8; gal
